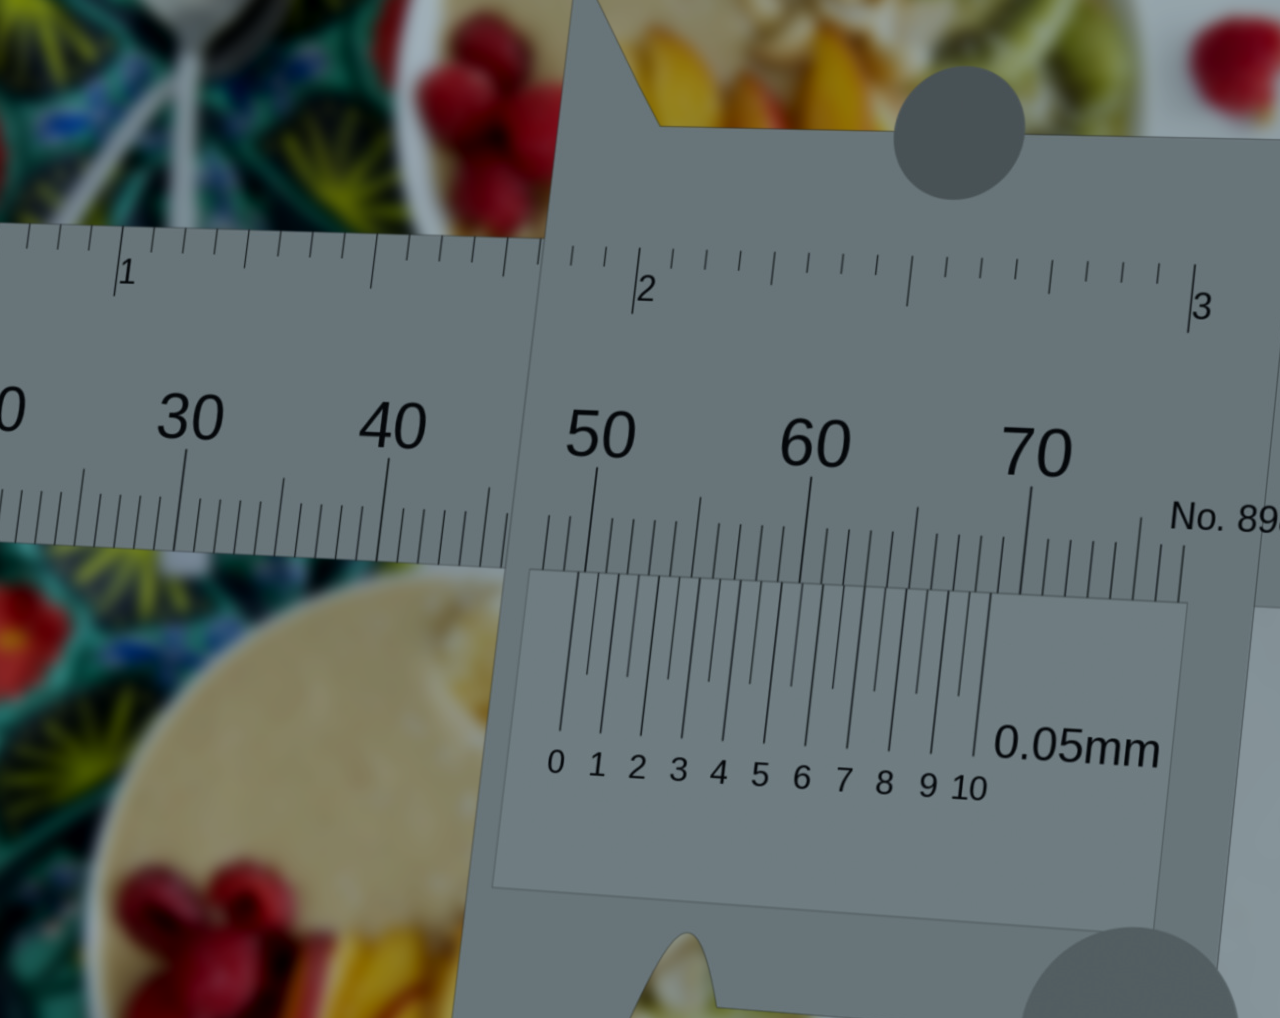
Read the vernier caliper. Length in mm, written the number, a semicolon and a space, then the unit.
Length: 49.7; mm
